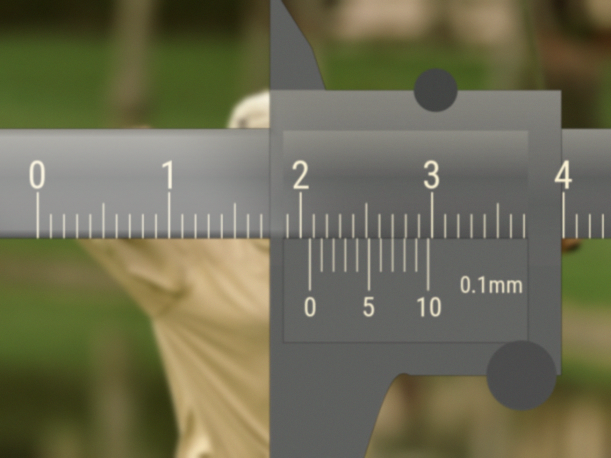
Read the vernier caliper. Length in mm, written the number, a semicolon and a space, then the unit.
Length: 20.7; mm
